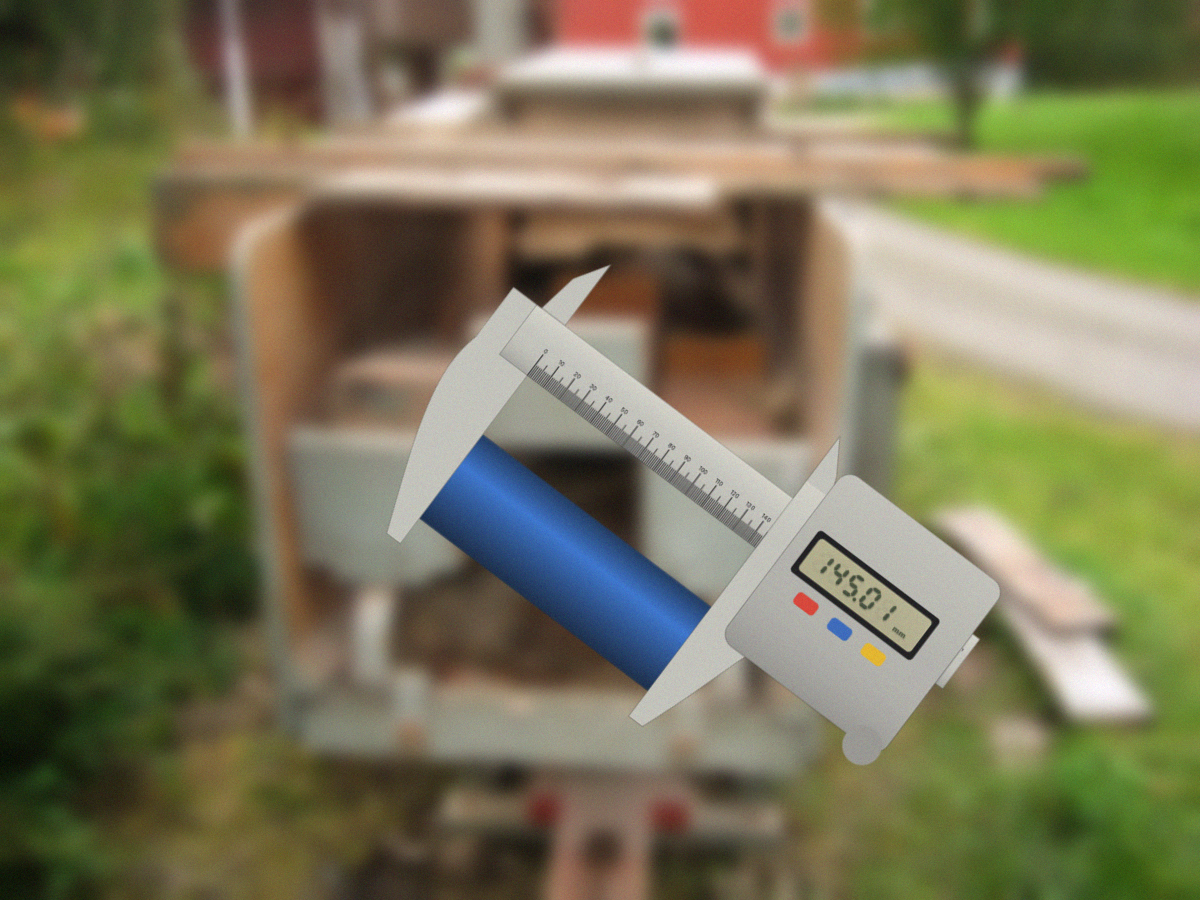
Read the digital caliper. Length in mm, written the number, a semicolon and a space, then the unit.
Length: 145.01; mm
